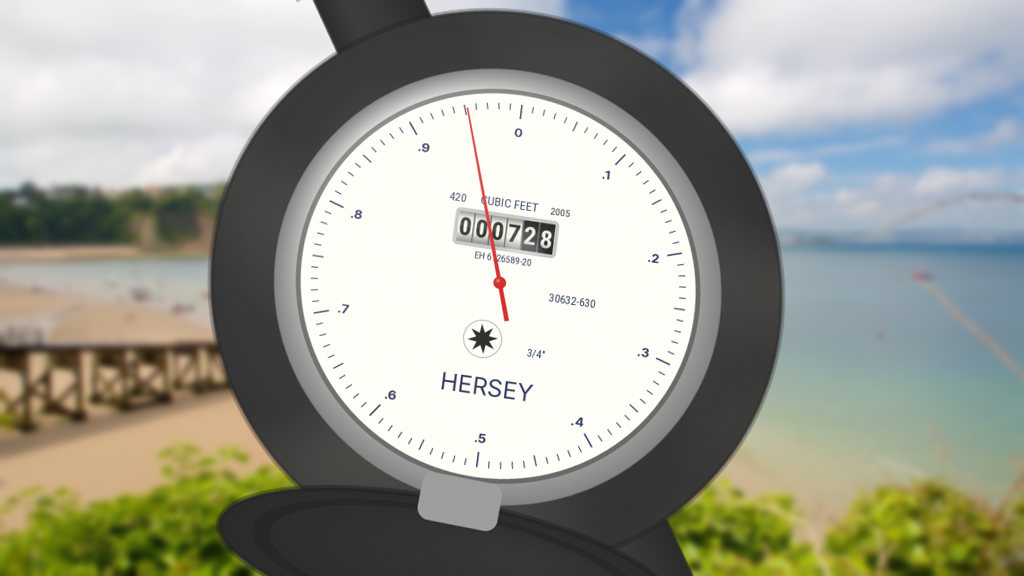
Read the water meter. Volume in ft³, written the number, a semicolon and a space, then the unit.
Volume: 727.95; ft³
